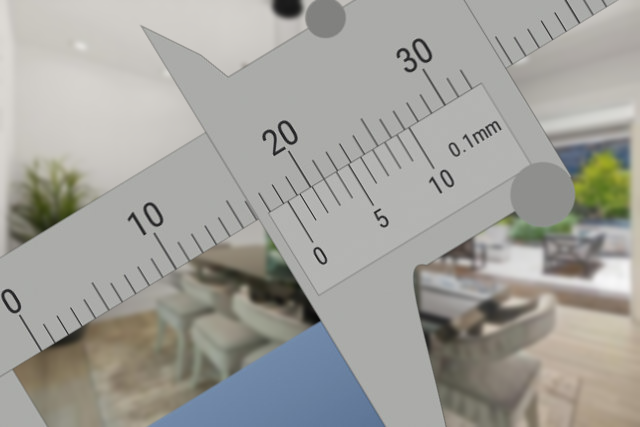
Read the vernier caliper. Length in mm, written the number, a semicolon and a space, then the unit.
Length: 18.3; mm
